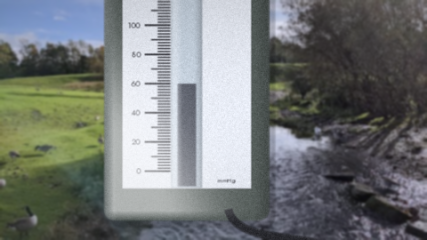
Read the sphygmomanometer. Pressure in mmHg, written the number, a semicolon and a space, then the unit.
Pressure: 60; mmHg
